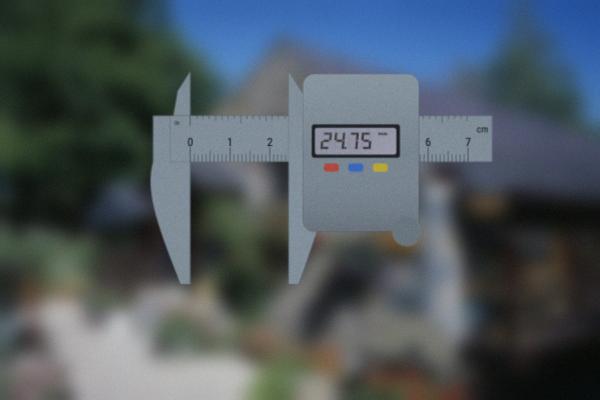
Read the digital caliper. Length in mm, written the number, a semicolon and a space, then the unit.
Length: 24.75; mm
